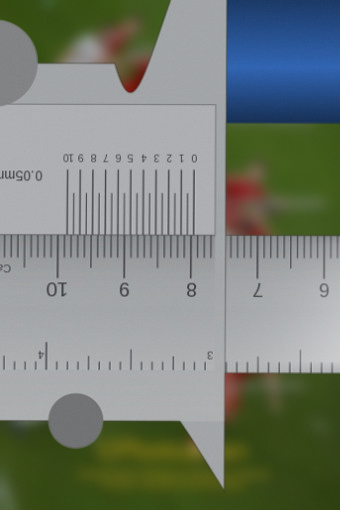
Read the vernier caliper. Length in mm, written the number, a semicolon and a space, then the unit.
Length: 79.6; mm
